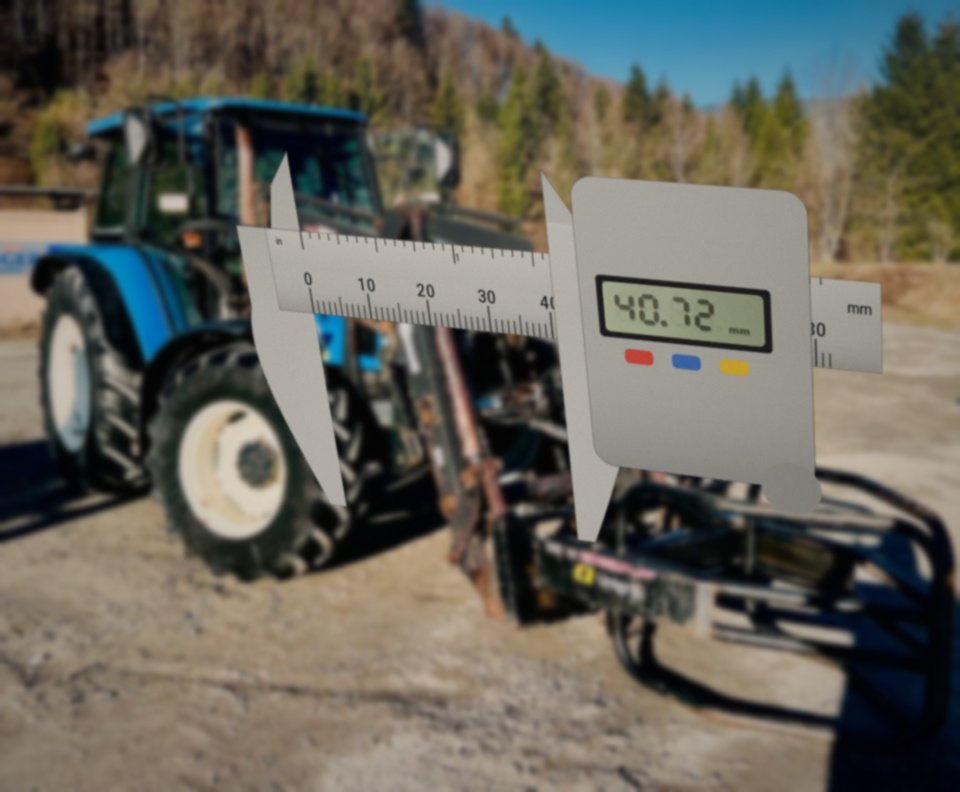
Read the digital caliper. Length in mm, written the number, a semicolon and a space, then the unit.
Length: 40.72; mm
